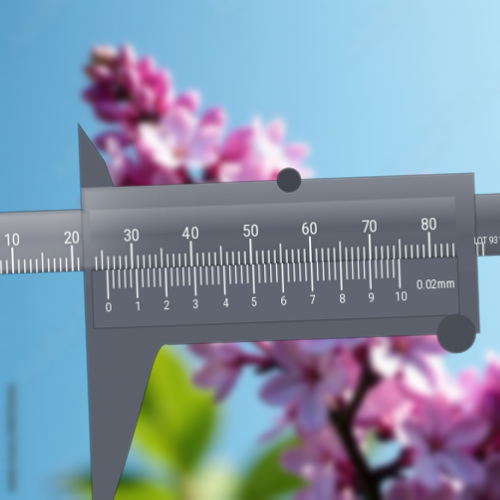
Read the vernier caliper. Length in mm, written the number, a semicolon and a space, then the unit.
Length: 25.8; mm
